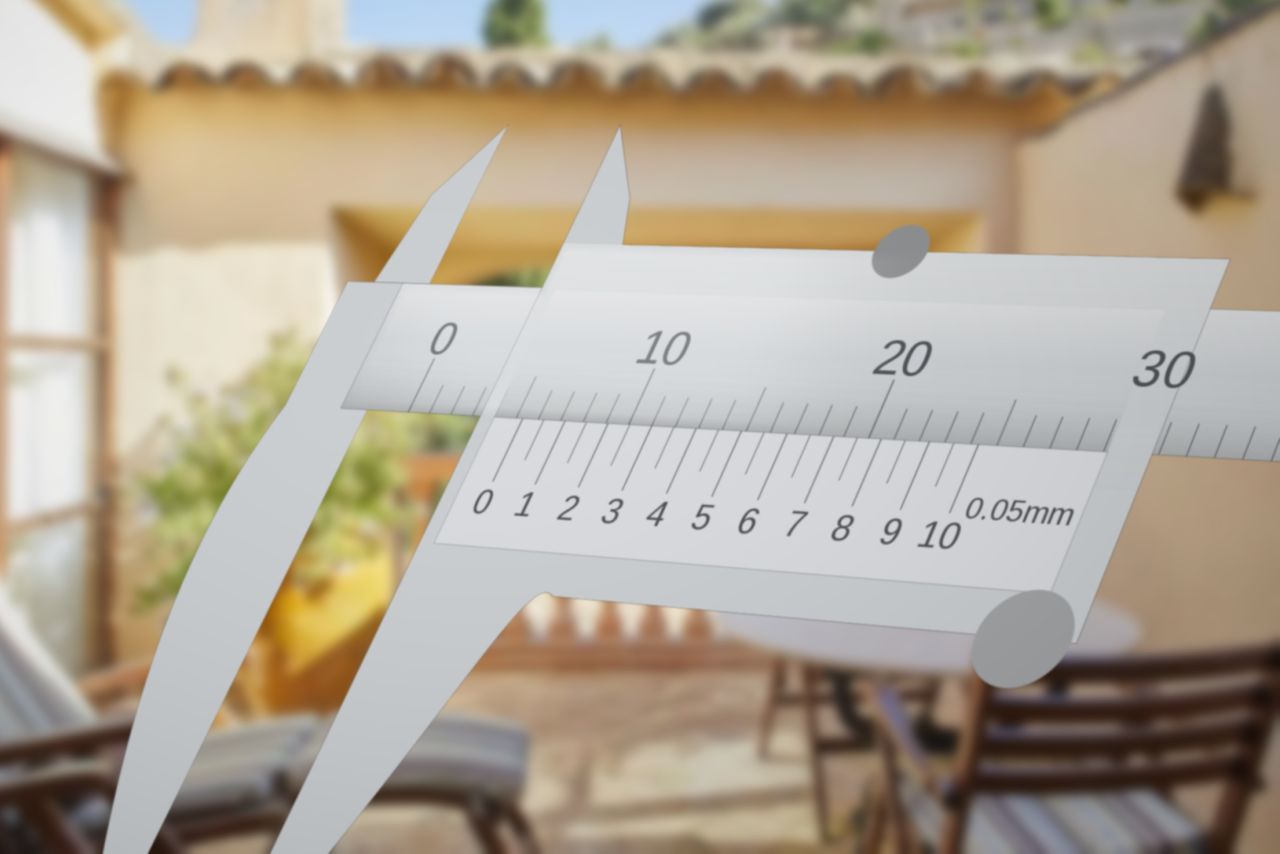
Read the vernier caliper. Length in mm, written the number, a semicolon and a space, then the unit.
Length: 5.3; mm
